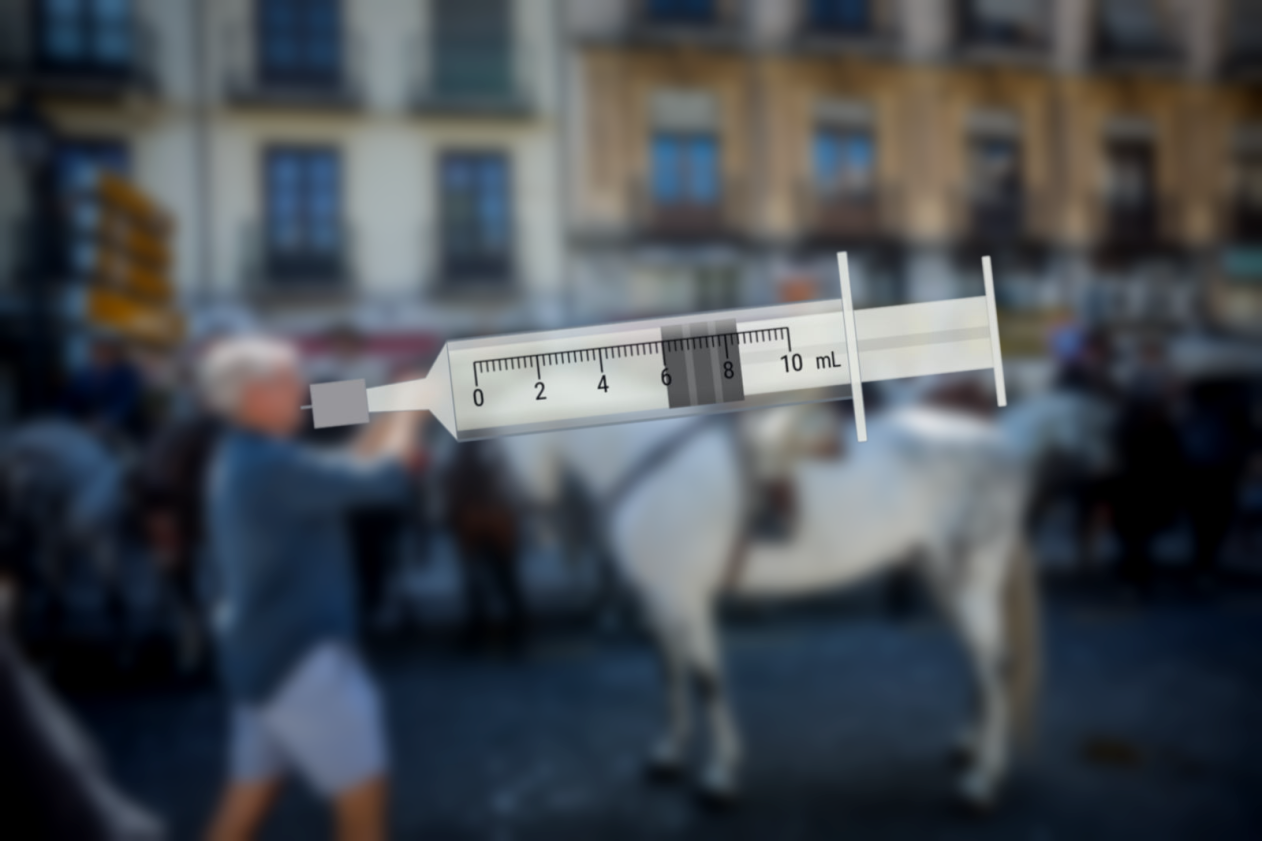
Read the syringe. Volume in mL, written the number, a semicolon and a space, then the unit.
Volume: 6; mL
